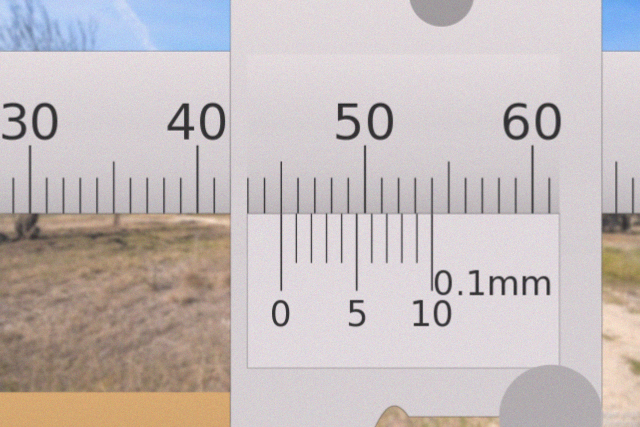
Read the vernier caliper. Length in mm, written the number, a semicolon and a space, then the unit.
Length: 45.0; mm
